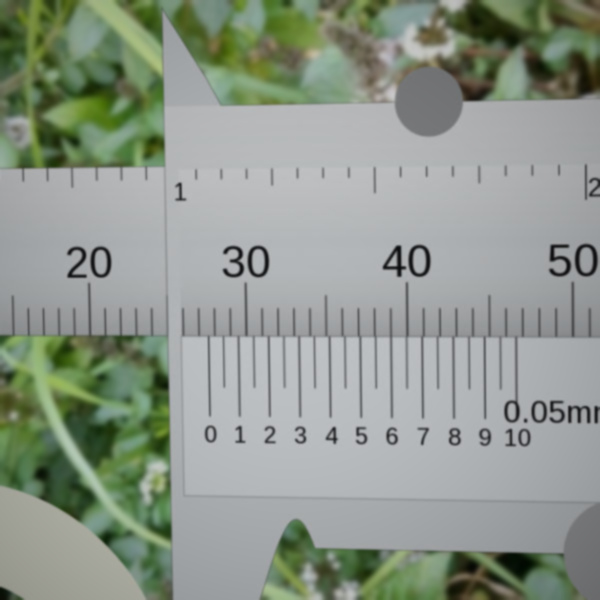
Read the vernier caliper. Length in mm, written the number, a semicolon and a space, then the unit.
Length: 27.6; mm
